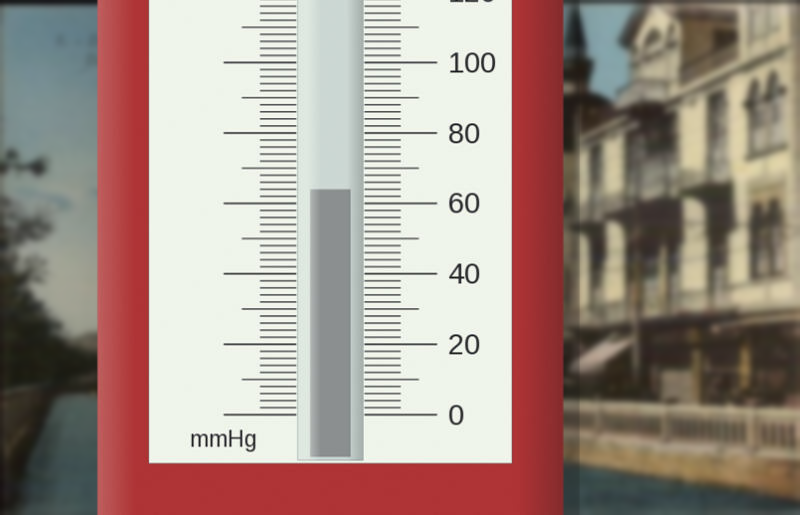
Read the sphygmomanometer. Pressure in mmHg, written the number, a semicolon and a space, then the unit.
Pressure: 64; mmHg
